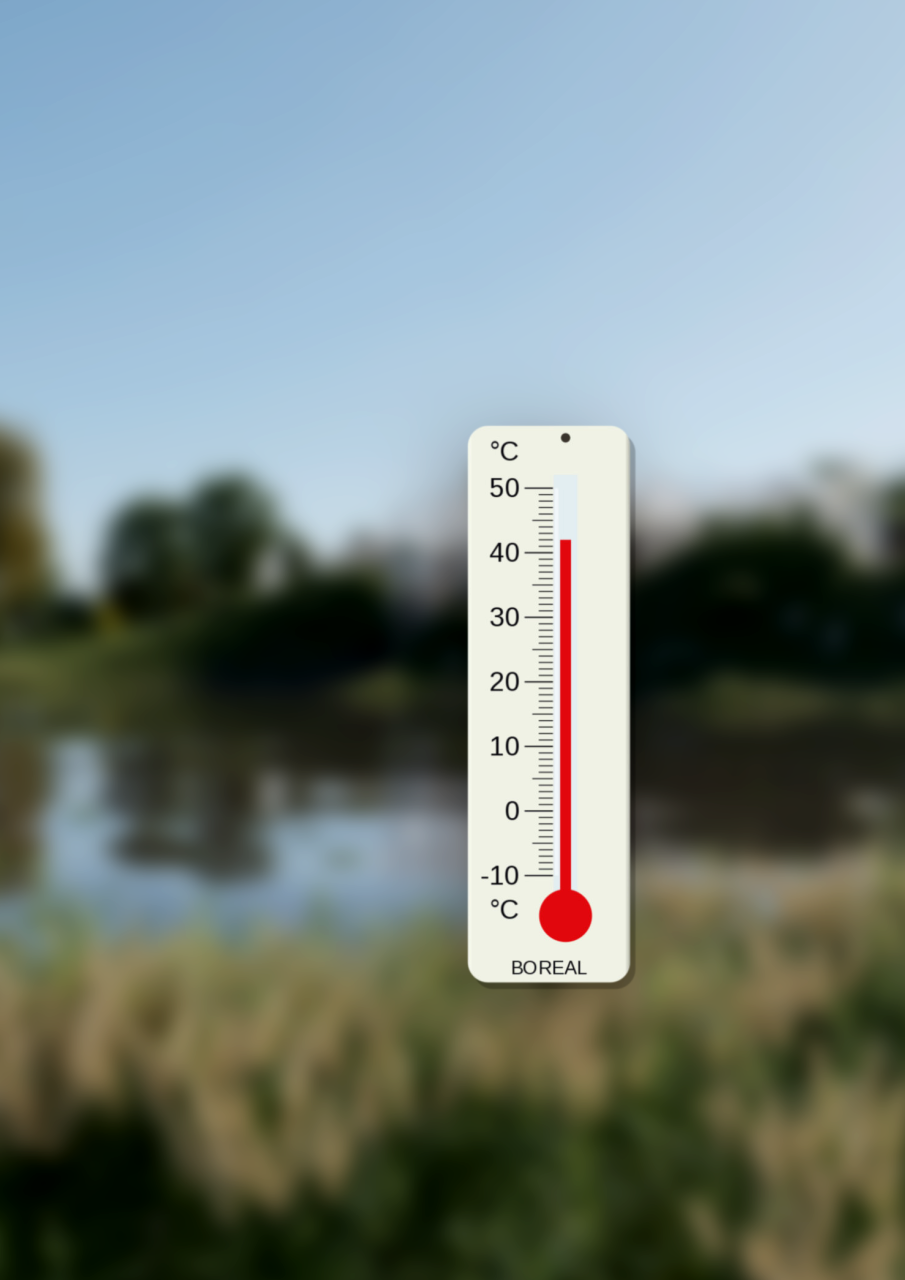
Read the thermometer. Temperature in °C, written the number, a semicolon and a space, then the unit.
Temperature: 42; °C
